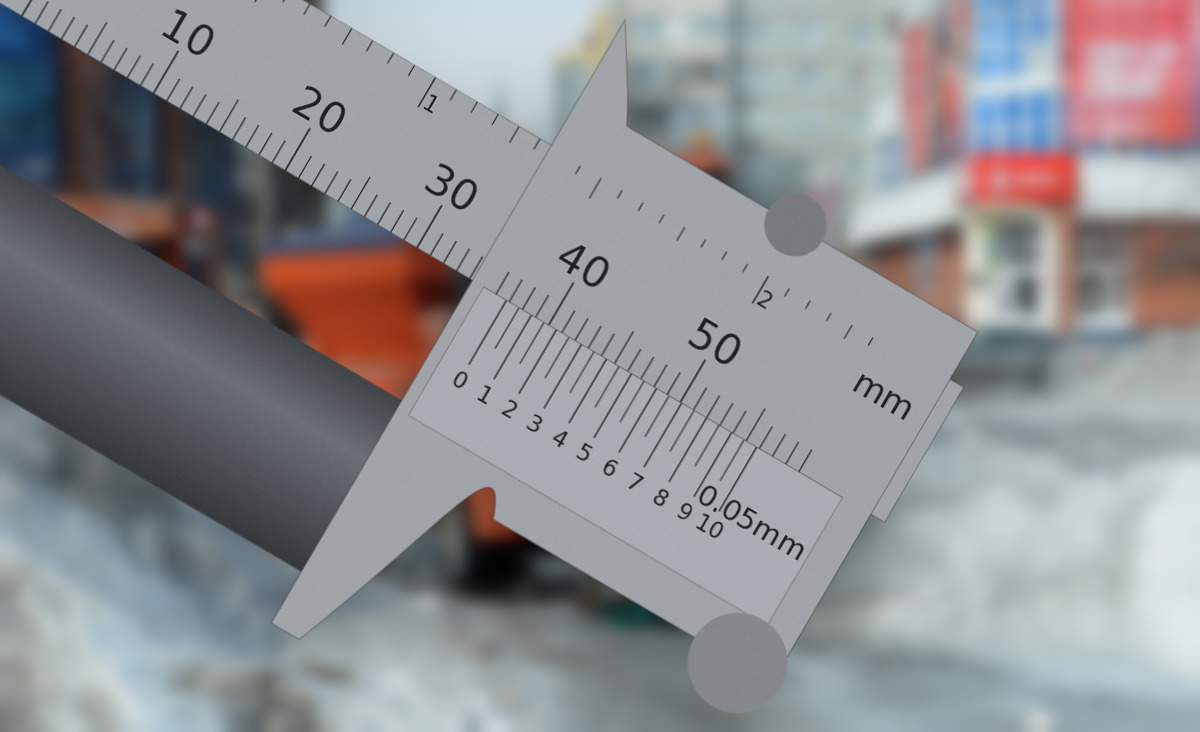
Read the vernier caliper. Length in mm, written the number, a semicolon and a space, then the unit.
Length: 36.8; mm
